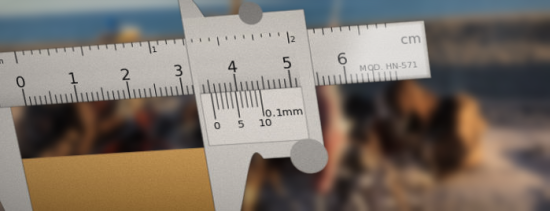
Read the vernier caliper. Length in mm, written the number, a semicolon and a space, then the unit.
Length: 35.2; mm
